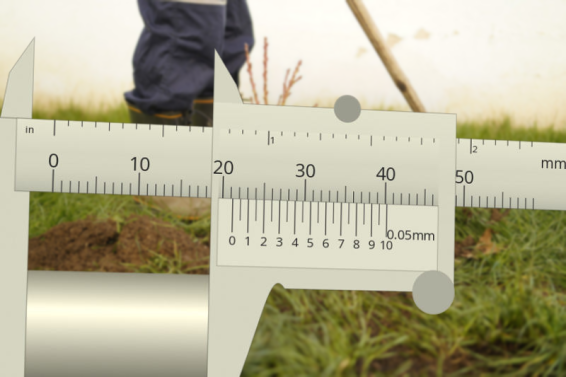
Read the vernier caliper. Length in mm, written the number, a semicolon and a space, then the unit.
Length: 21.2; mm
